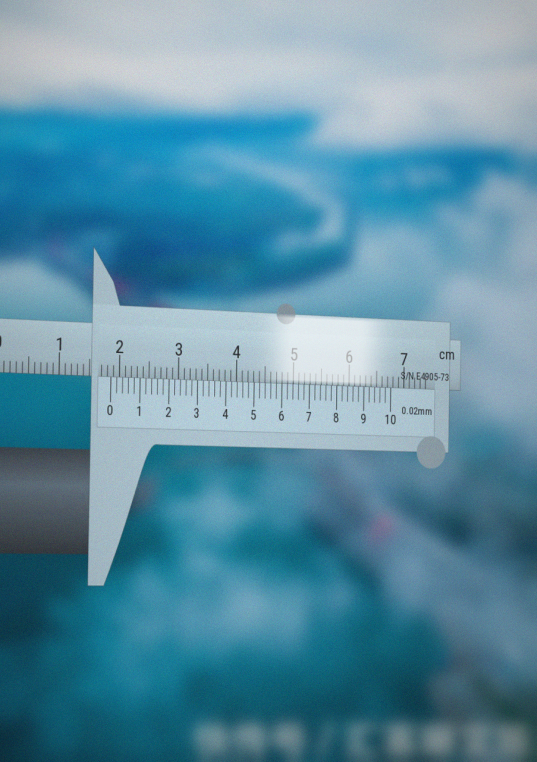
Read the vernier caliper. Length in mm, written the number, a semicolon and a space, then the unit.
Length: 18.6; mm
